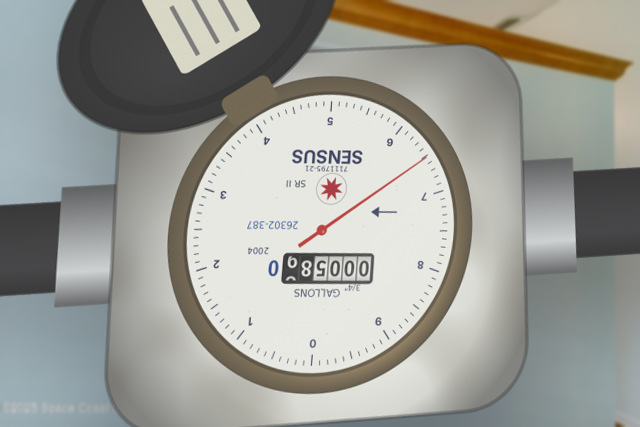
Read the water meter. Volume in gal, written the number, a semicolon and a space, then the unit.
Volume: 5886.5; gal
